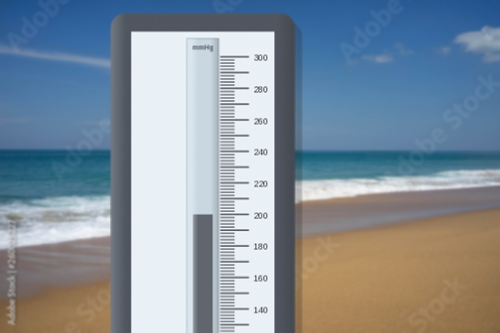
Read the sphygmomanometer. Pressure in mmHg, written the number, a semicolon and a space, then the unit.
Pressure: 200; mmHg
